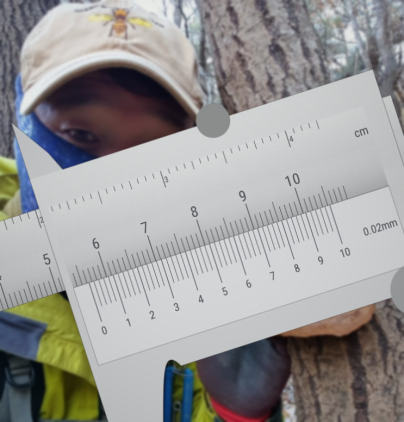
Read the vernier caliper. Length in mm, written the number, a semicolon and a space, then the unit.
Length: 56.4; mm
